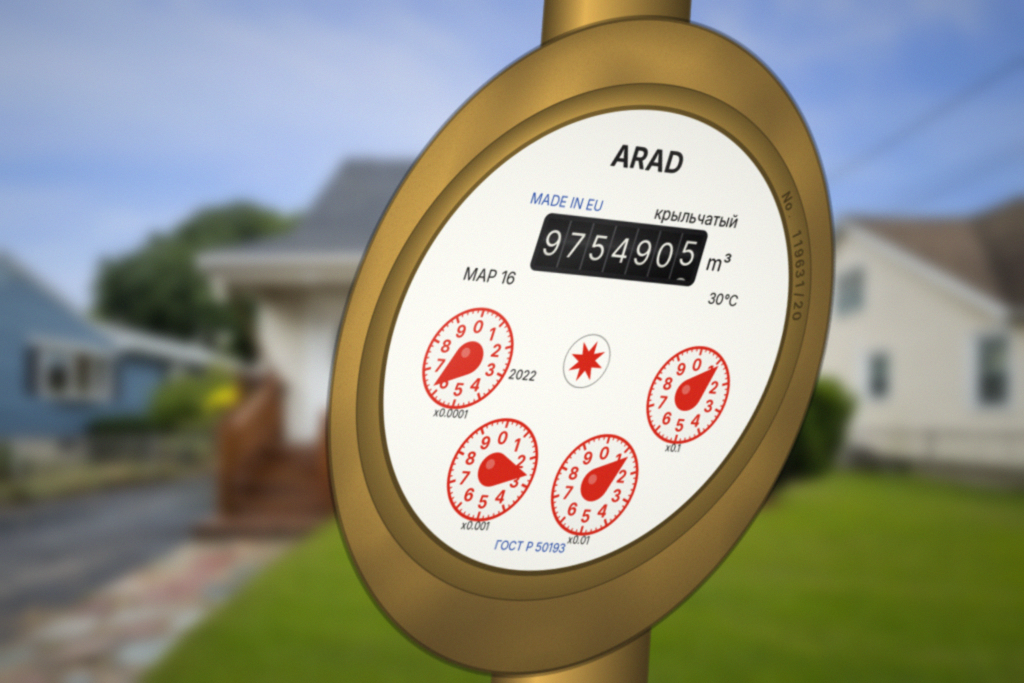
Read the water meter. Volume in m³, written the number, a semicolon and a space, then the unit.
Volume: 9754905.1126; m³
